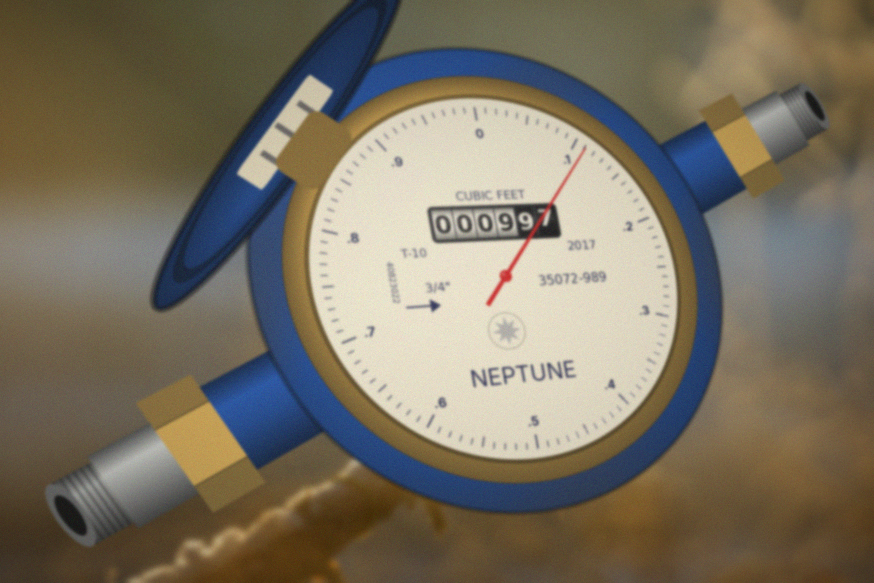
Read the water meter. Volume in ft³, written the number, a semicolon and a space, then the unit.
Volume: 997.11; ft³
